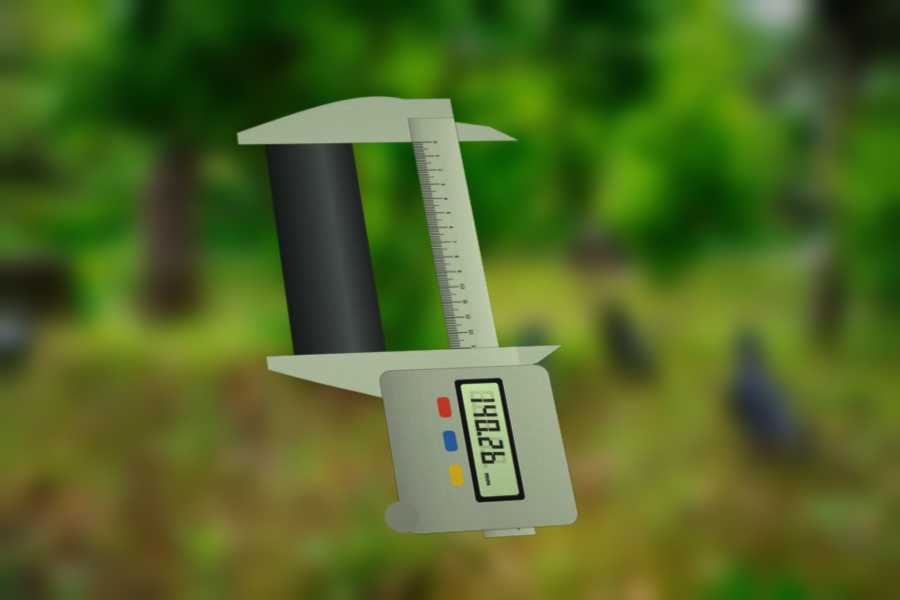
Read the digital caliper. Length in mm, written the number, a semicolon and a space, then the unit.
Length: 140.26; mm
